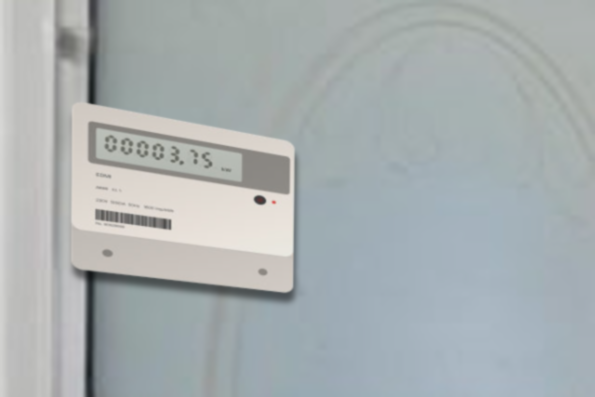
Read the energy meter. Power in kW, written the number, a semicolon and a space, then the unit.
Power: 3.75; kW
